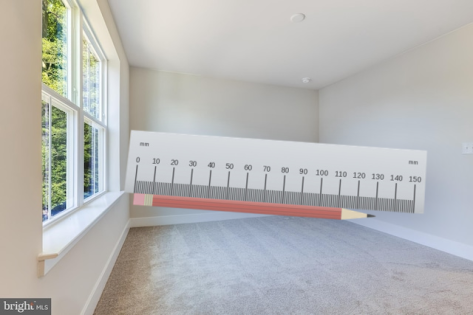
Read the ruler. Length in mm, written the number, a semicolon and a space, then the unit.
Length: 130; mm
